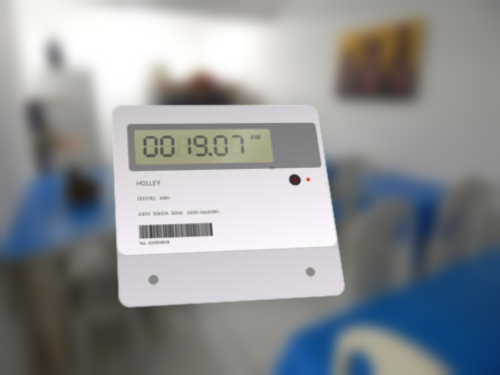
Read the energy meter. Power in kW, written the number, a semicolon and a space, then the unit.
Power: 19.07; kW
